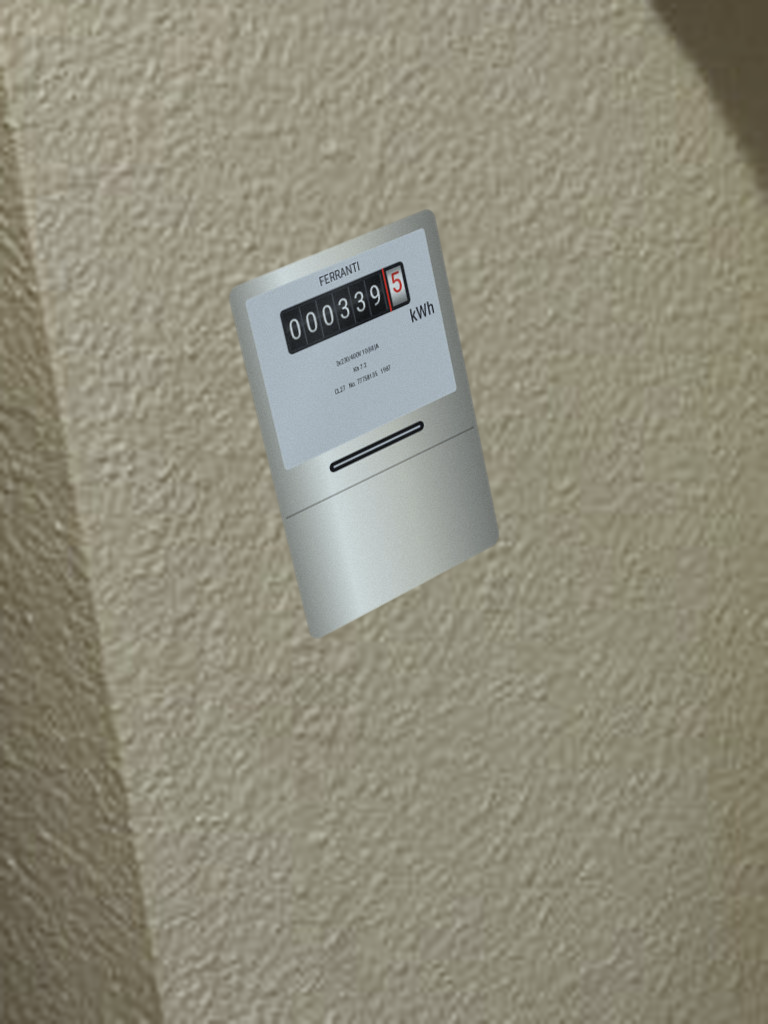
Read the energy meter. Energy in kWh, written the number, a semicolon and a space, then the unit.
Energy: 339.5; kWh
